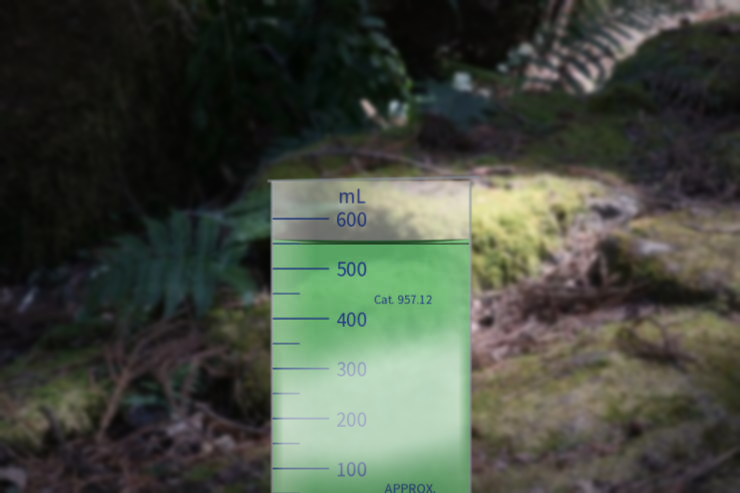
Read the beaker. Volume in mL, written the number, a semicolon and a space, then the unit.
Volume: 550; mL
